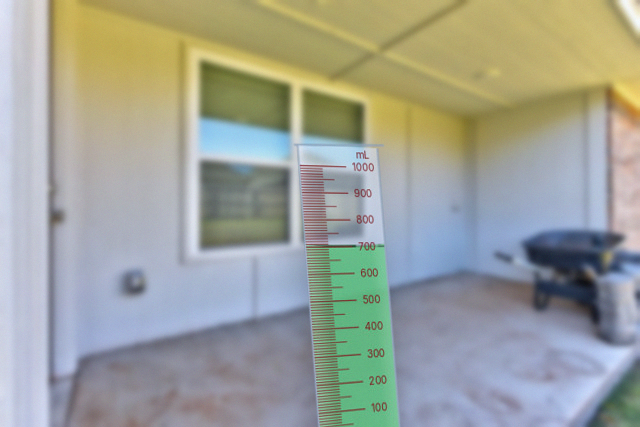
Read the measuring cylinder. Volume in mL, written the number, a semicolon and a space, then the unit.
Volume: 700; mL
